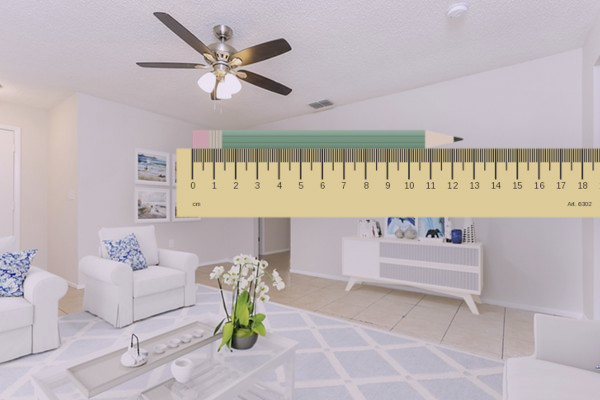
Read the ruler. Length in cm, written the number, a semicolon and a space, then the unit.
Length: 12.5; cm
